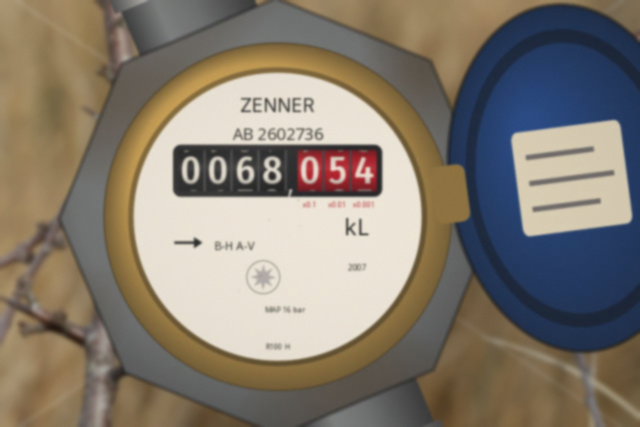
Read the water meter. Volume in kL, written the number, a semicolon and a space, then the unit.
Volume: 68.054; kL
